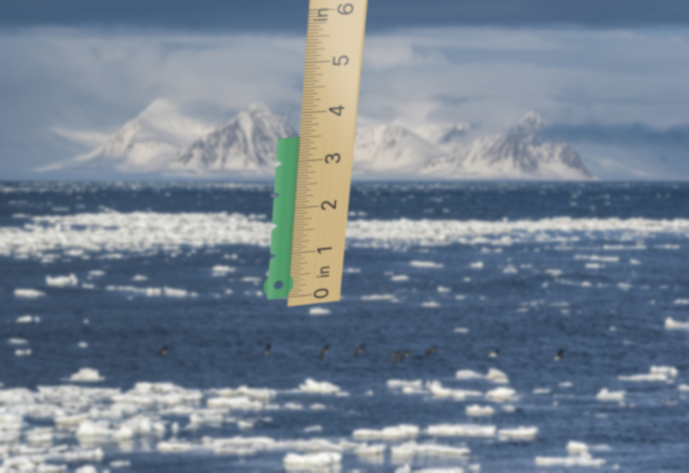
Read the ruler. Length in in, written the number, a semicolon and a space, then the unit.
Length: 3.5; in
